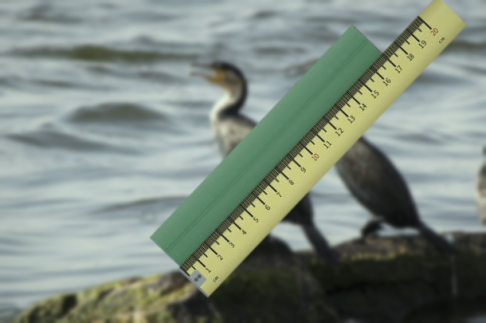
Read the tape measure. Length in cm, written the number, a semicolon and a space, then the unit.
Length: 17; cm
